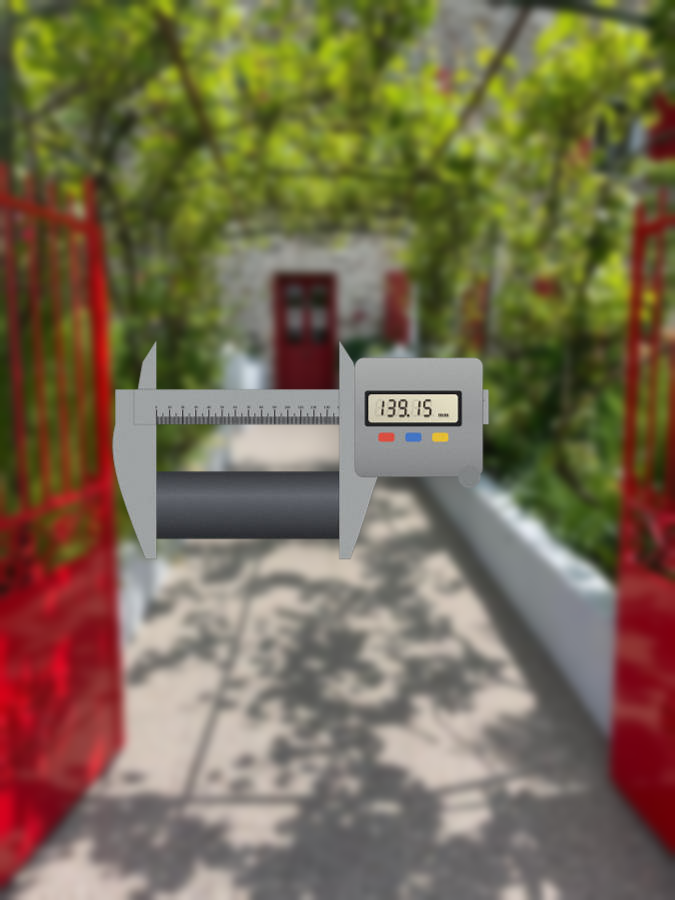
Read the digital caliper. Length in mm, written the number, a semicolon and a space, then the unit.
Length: 139.15; mm
